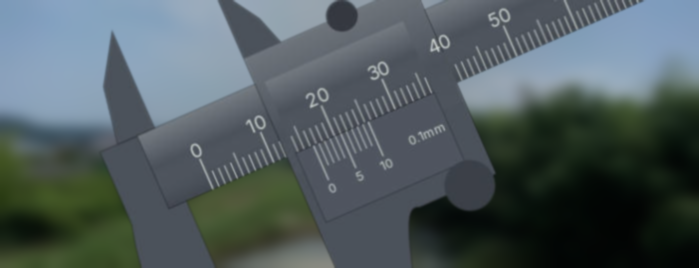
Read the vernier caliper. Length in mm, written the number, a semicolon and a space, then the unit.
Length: 16.5; mm
